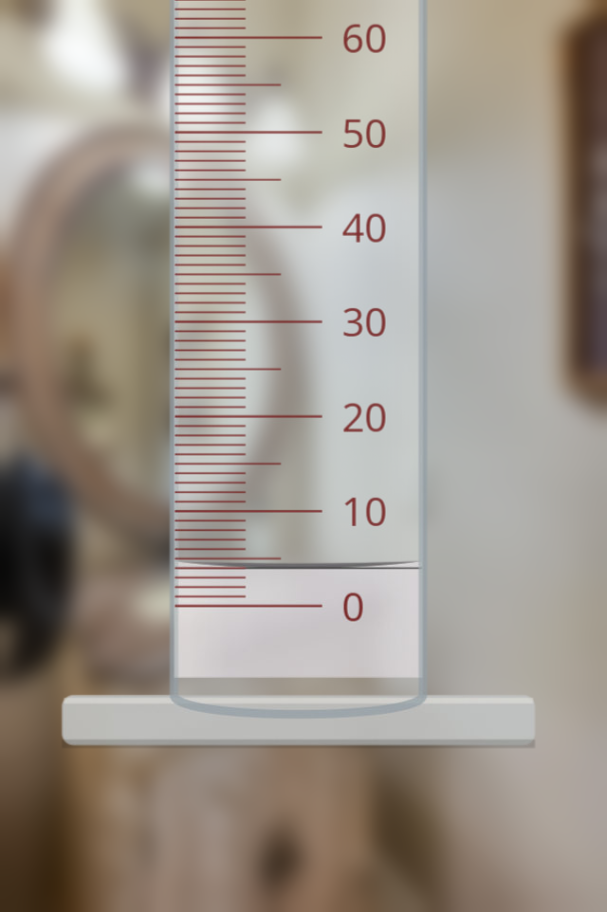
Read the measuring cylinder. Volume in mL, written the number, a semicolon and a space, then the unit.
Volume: 4; mL
